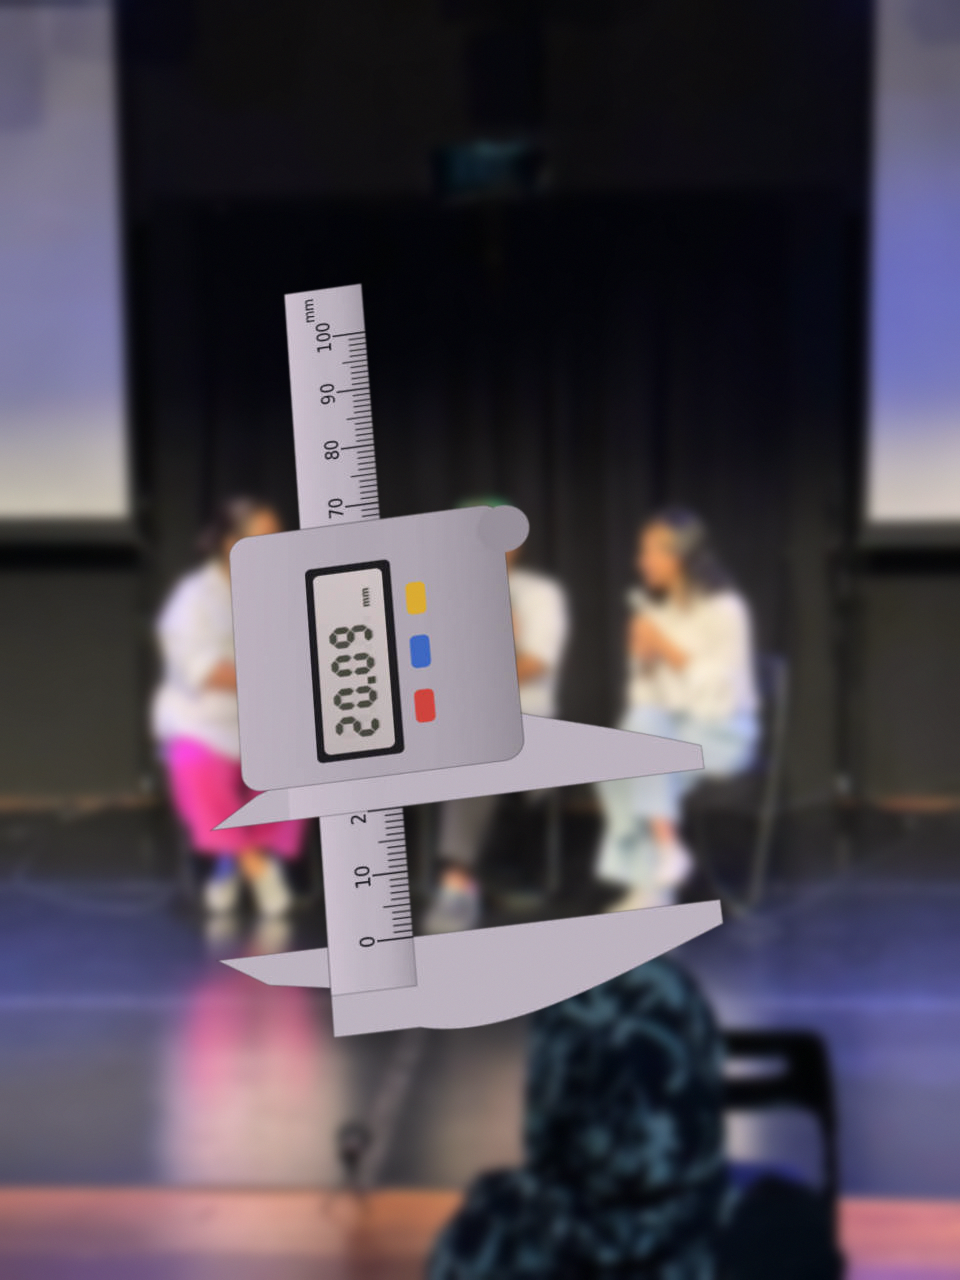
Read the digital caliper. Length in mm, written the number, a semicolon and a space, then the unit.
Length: 20.09; mm
